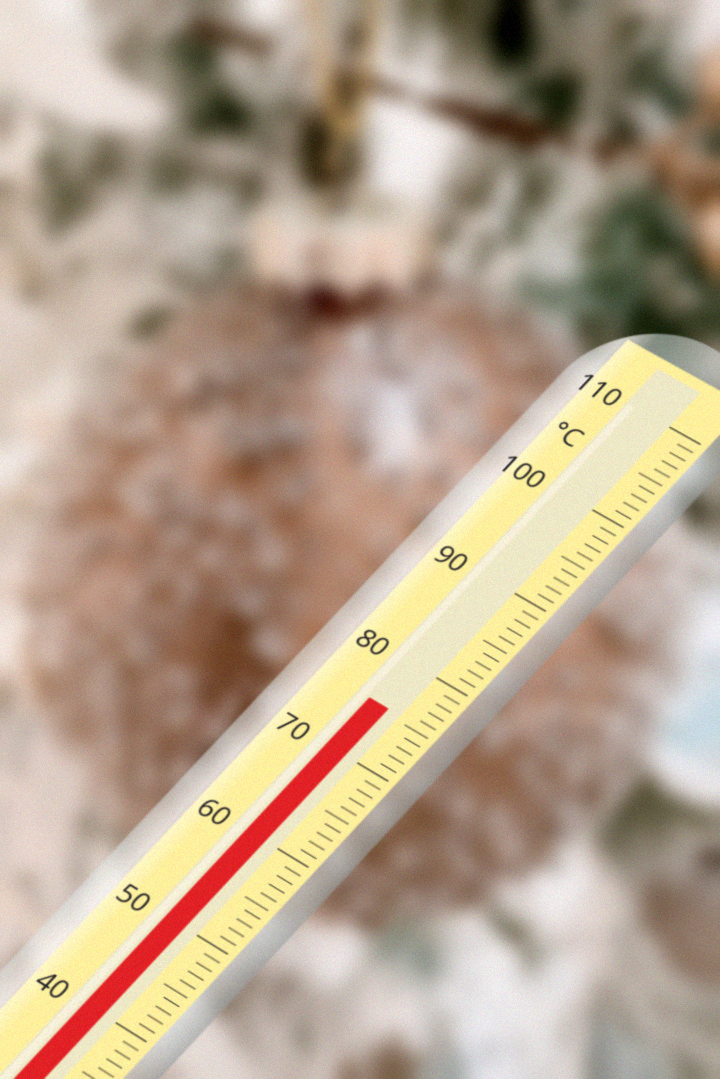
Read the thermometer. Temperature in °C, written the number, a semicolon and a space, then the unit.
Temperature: 75.5; °C
